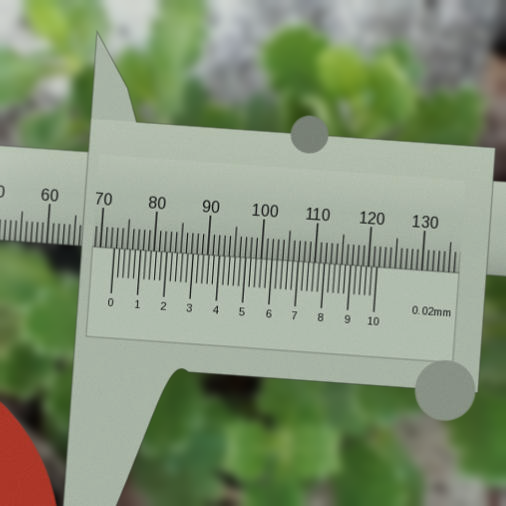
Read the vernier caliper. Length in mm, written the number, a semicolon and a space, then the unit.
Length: 72.6; mm
